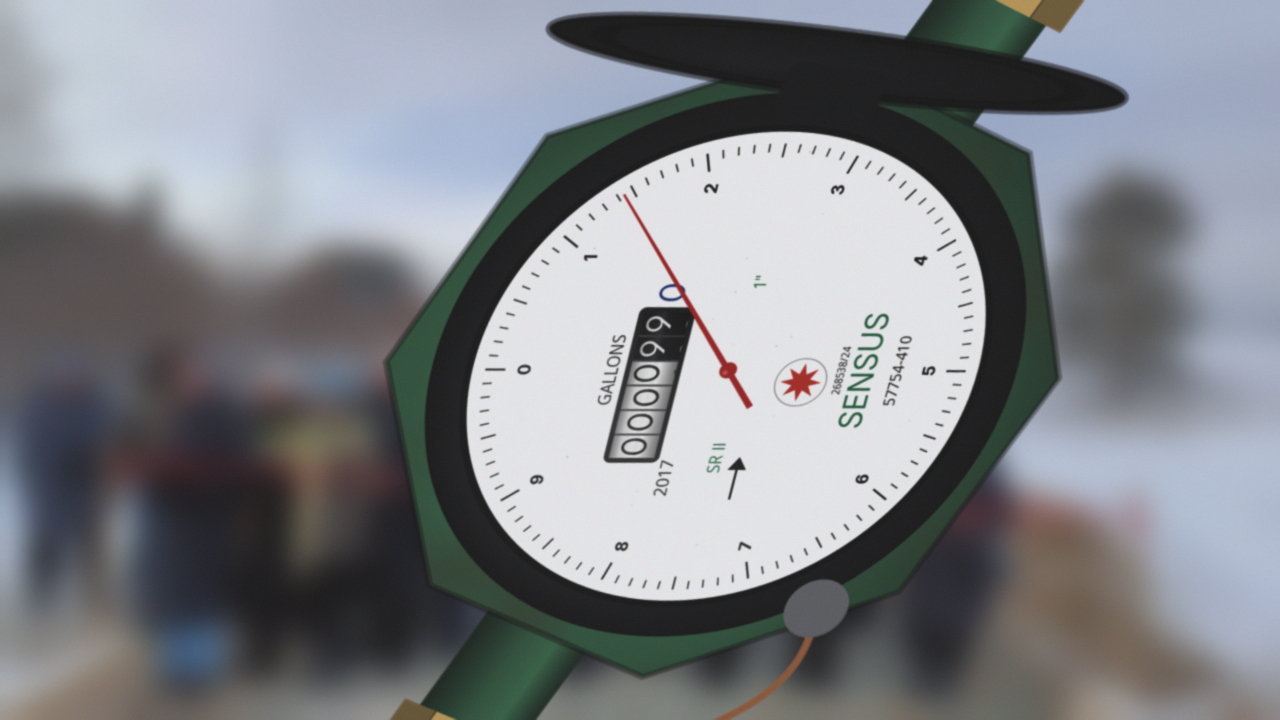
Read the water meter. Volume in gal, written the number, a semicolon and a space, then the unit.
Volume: 991.4; gal
